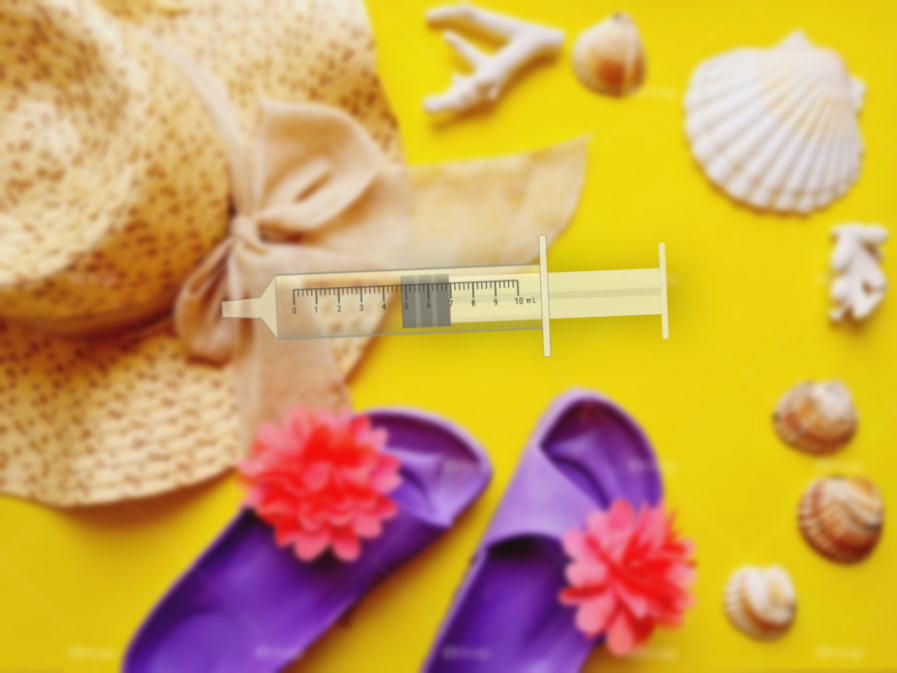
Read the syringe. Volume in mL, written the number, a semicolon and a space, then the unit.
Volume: 4.8; mL
